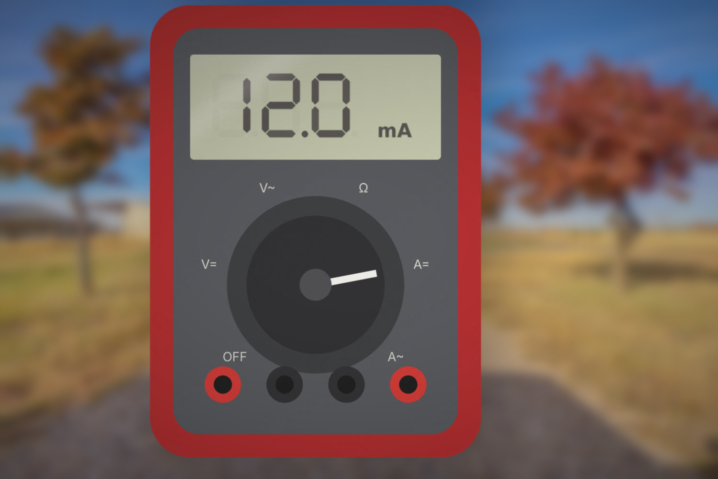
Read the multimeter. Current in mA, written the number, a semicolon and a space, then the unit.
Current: 12.0; mA
